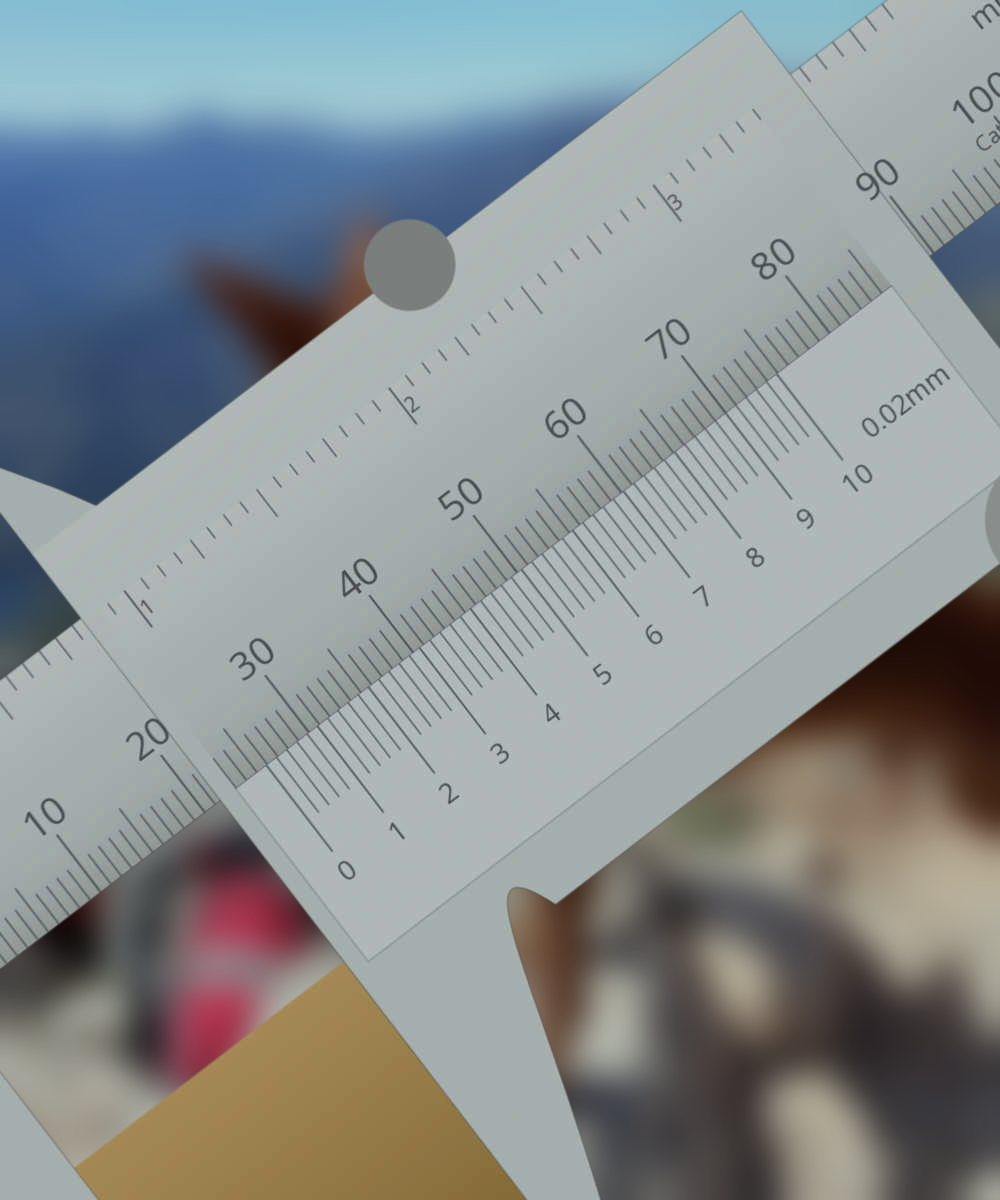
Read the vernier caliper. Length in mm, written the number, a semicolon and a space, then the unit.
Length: 25.9; mm
